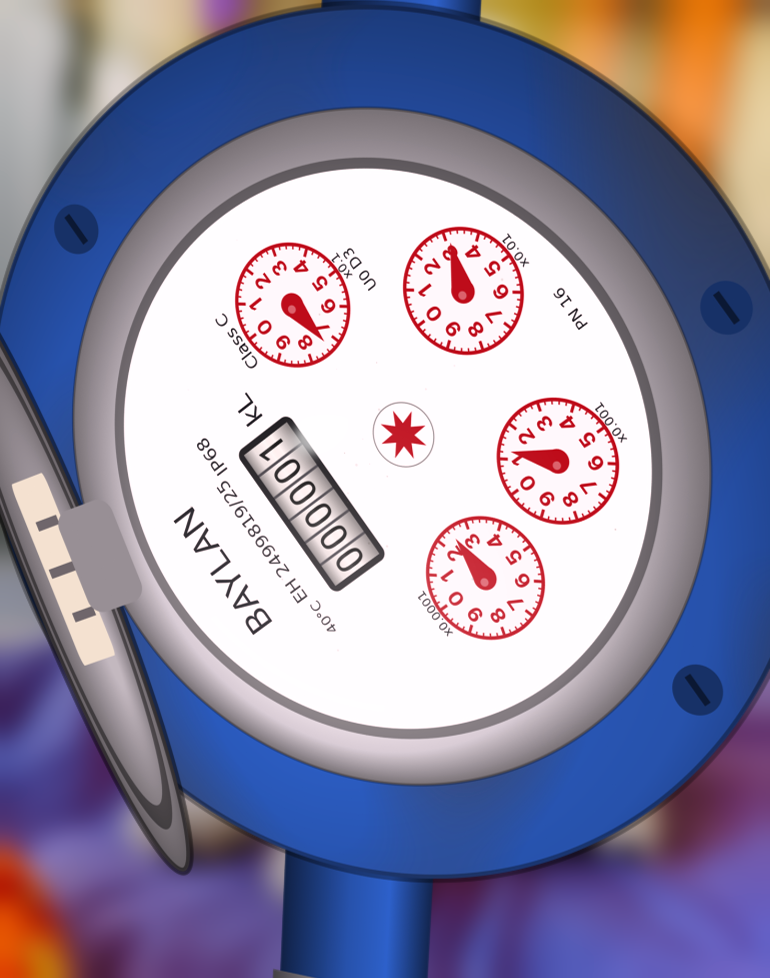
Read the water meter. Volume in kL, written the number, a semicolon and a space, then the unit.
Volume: 1.7312; kL
